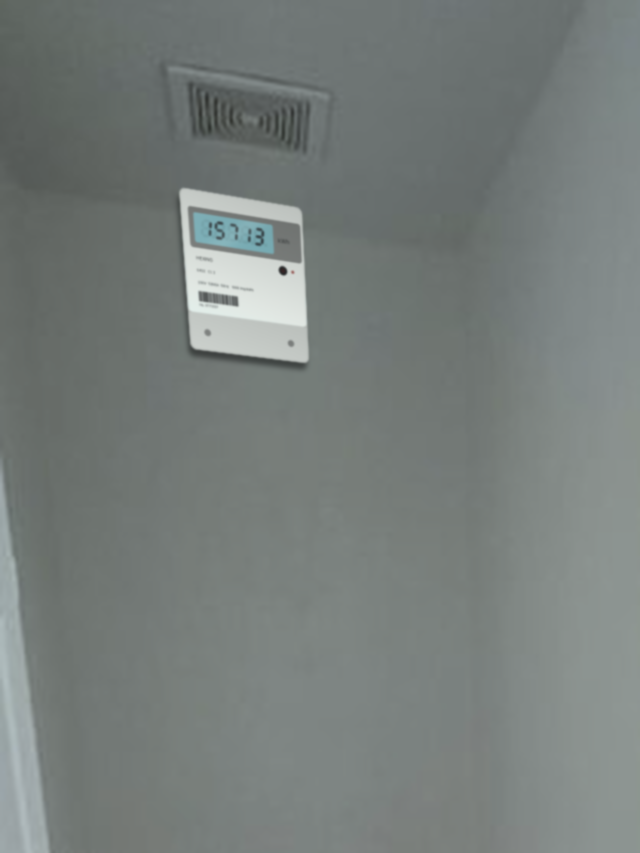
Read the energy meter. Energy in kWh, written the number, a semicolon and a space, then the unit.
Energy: 15713; kWh
